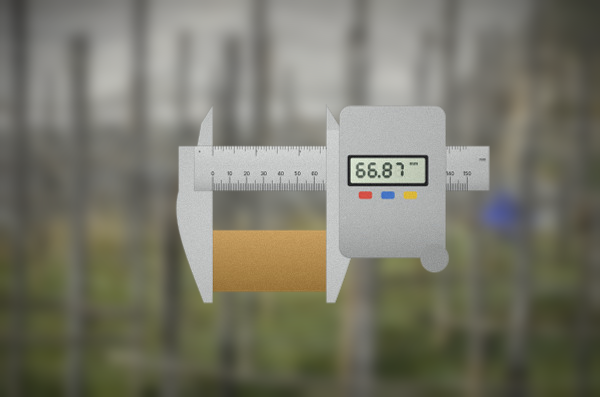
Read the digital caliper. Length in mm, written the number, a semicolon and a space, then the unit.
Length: 66.87; mm
